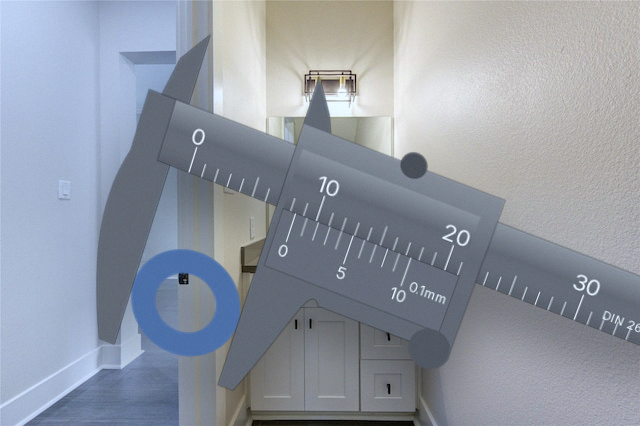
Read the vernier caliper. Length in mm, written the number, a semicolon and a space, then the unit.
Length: 8.4; mm
